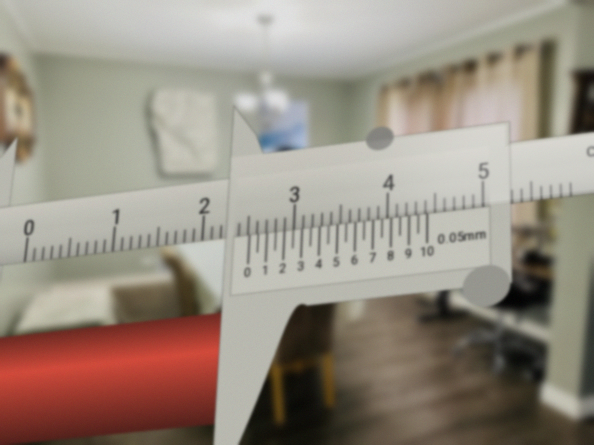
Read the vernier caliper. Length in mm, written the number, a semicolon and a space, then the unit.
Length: 25.2; mm
